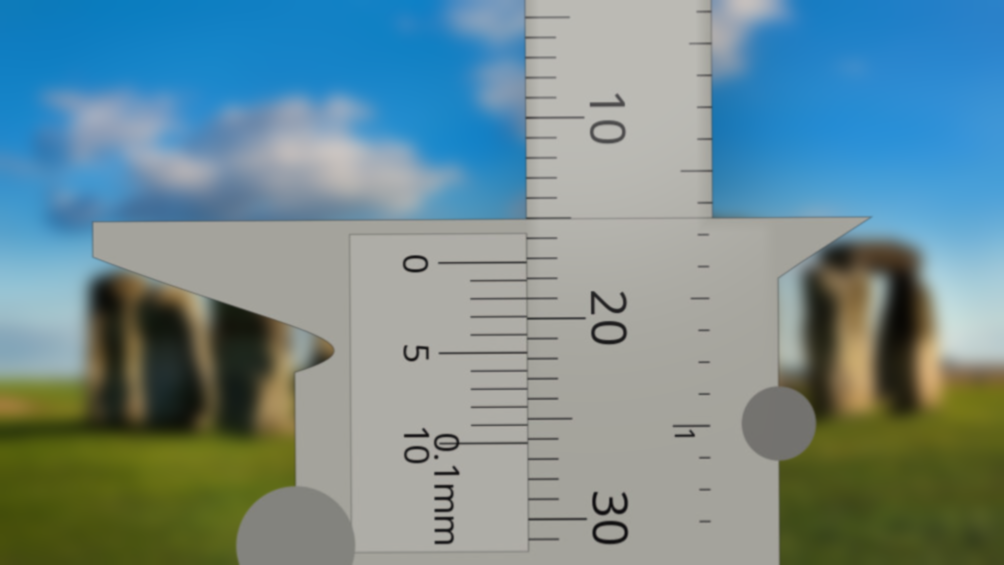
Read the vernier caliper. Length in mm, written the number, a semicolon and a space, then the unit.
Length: 17.2; mm
